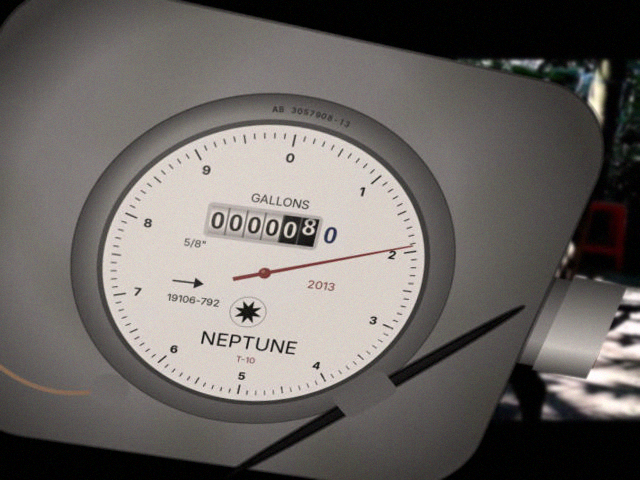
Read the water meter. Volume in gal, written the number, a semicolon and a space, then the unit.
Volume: 81.9; gal
